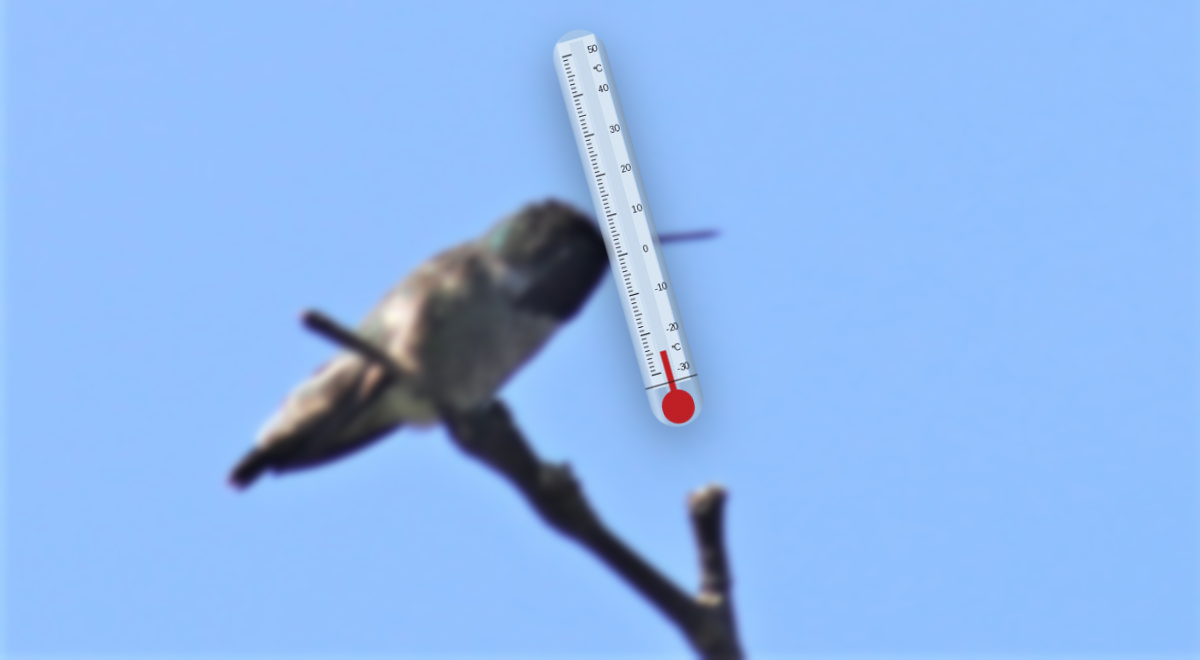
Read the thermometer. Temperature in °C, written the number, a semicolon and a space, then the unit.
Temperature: -25; °C
